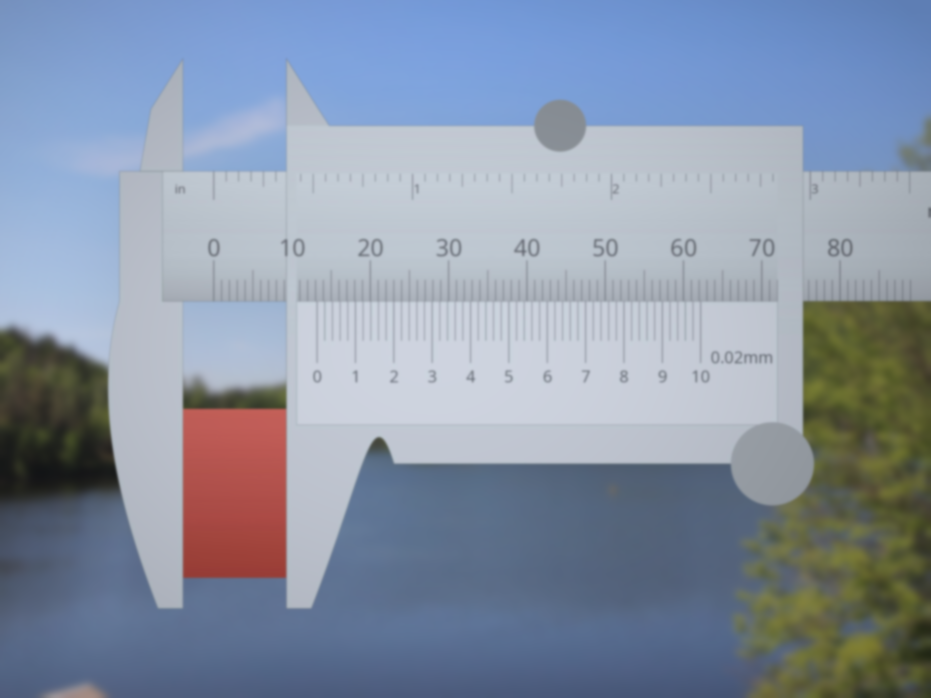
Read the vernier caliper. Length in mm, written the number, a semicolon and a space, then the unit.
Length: 13.2; mm
